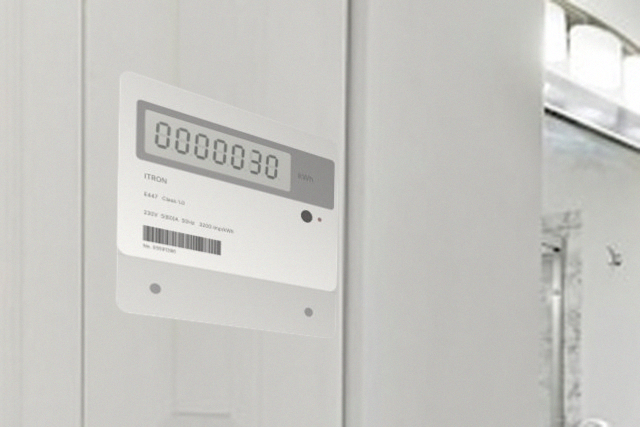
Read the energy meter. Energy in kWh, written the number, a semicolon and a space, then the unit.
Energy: 30; kWh
